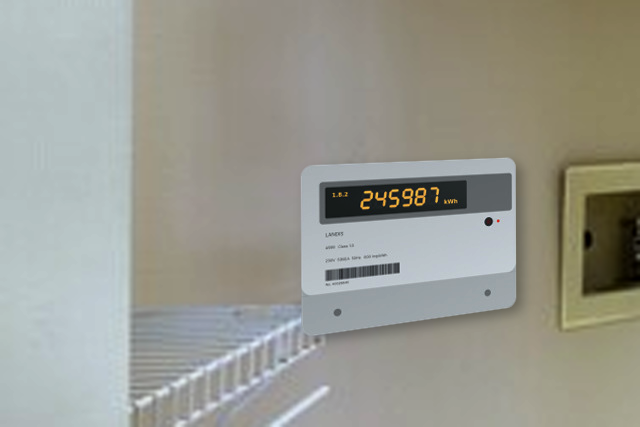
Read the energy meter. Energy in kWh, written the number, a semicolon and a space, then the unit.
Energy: 245987; kWh
